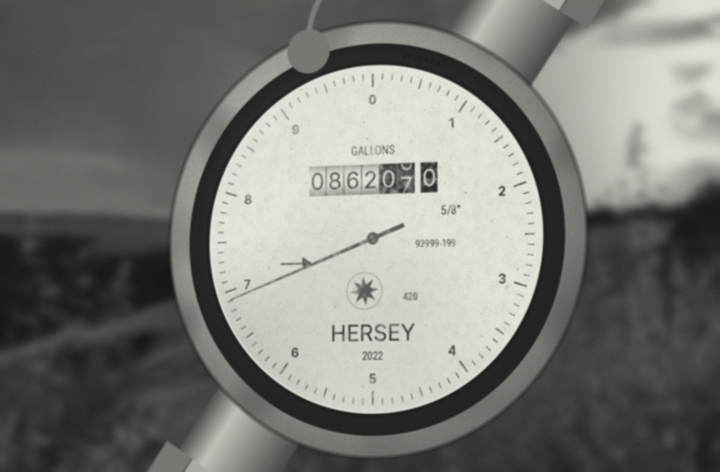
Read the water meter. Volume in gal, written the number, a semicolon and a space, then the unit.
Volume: 862066.9; gal
